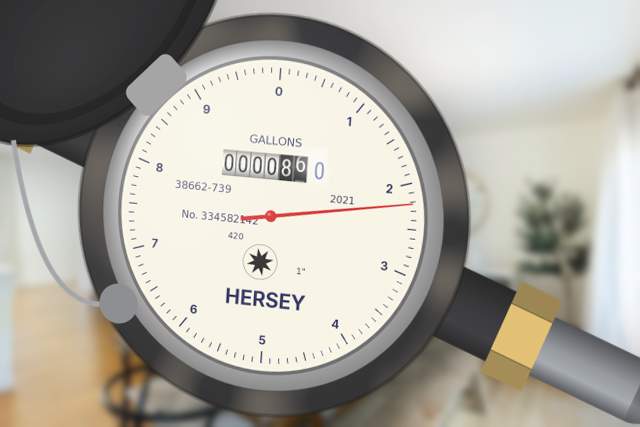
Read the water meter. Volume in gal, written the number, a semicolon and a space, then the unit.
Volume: 862.2; gal
